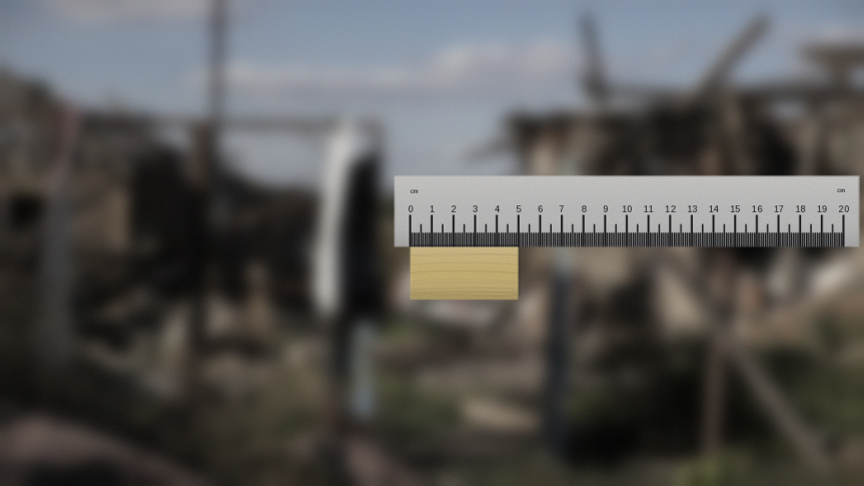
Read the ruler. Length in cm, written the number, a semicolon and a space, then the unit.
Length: 5; cm
